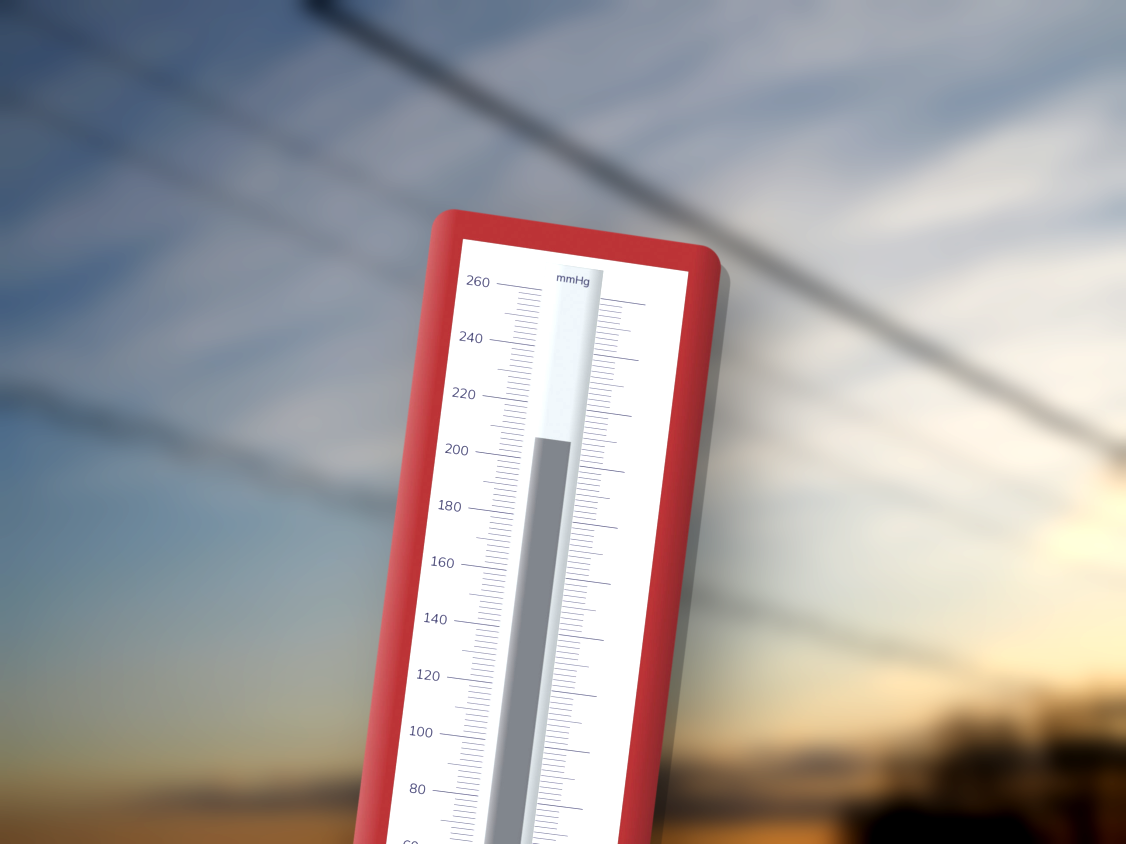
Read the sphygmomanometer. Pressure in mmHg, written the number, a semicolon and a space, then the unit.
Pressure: 208; mmHg
